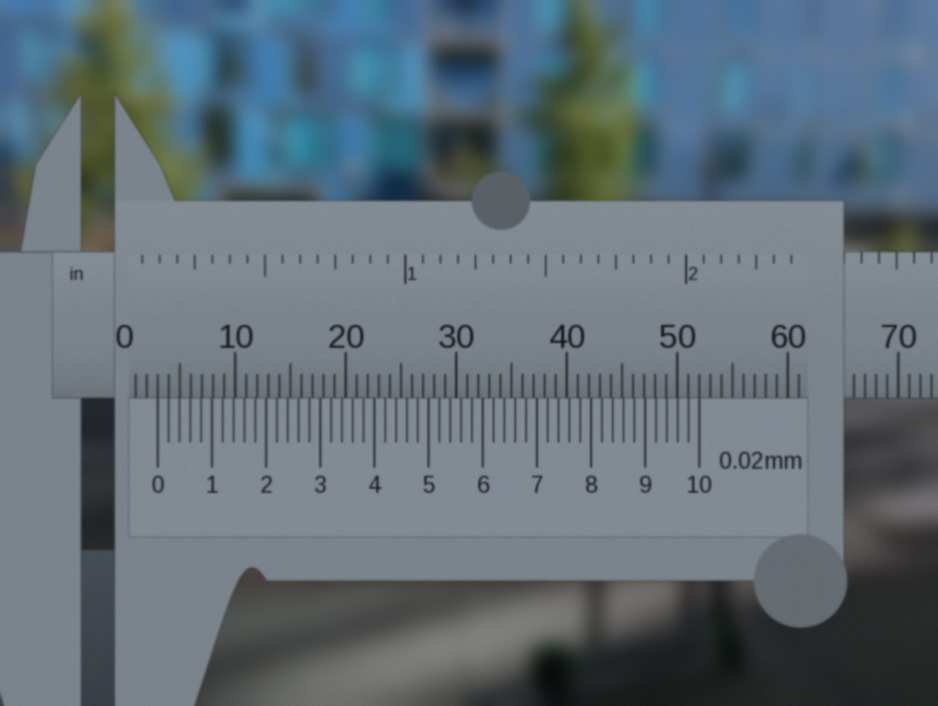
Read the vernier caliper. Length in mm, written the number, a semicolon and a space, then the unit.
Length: 3.0; mm
